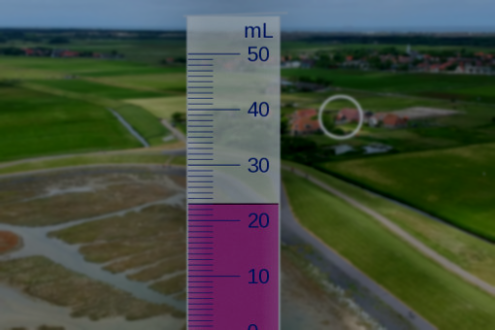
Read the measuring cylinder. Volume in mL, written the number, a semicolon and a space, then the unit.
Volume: 23; mL
